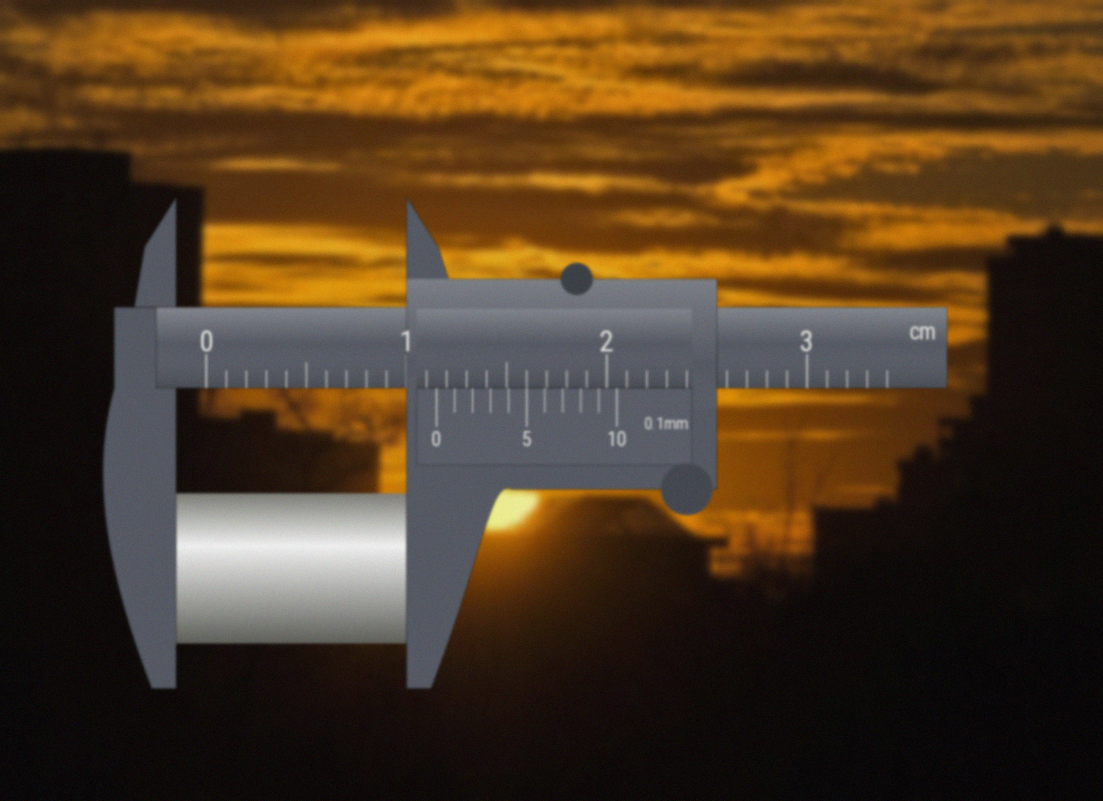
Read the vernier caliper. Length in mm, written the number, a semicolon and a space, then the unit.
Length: 11.5; mm
